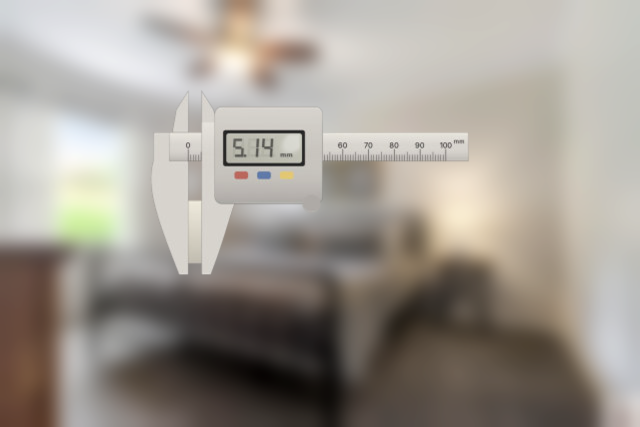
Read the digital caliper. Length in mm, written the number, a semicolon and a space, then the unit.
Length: 5.14; mm
